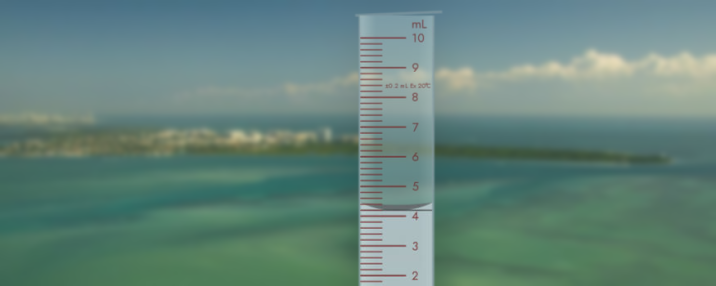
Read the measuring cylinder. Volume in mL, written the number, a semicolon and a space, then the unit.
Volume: 4.2; mL
